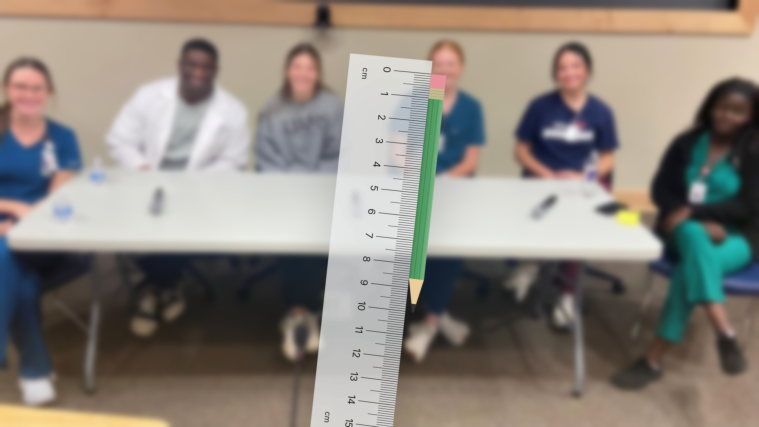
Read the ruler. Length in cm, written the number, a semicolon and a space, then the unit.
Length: 10; cm
